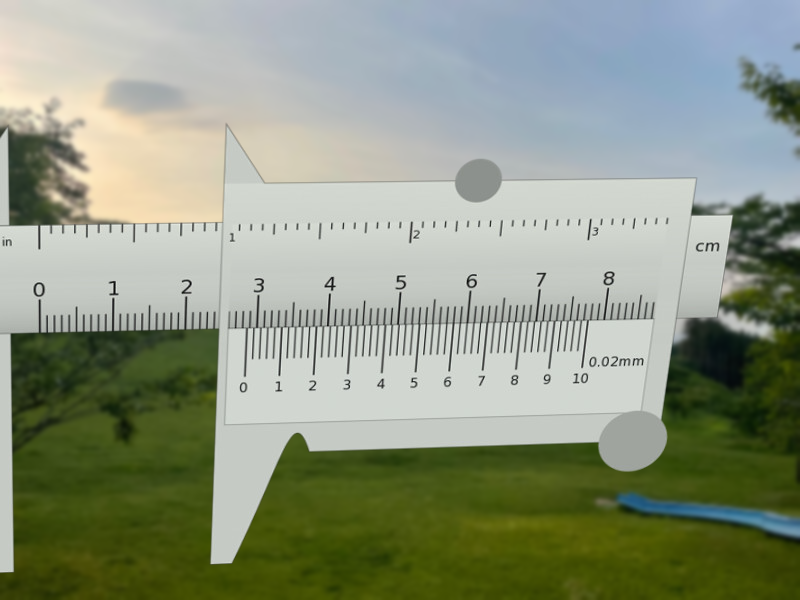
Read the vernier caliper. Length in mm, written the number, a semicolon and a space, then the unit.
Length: 28.6; mm
